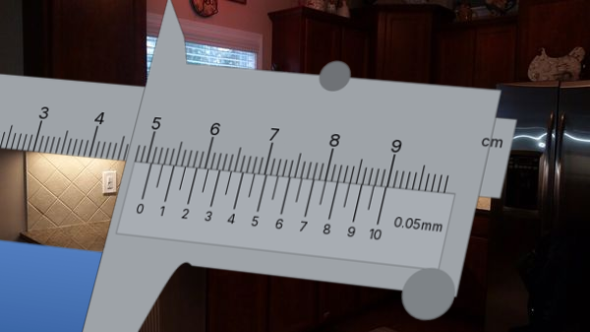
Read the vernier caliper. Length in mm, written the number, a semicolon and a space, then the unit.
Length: 50.8; mm
